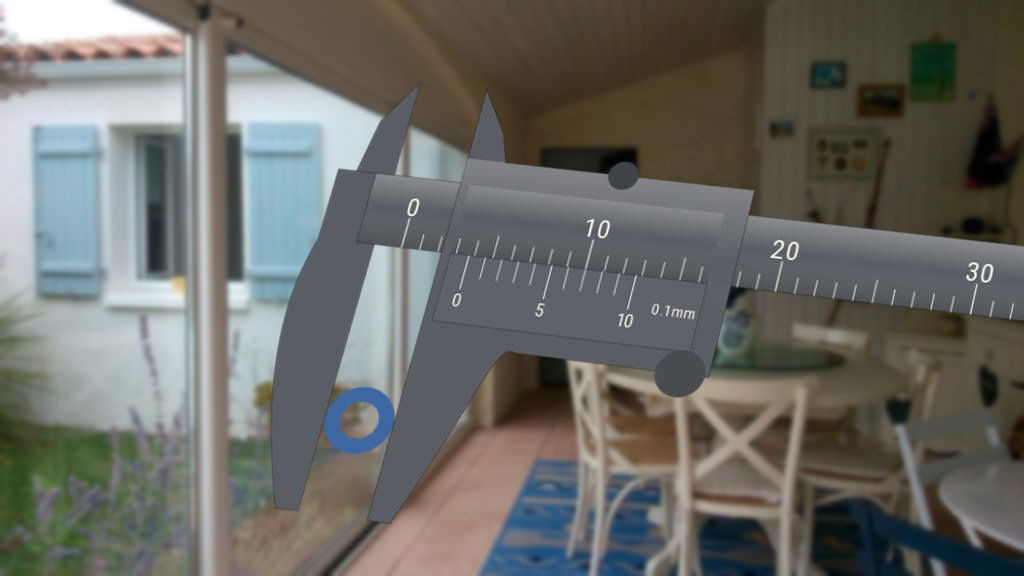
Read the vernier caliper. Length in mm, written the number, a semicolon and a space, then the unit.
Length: 3.7; mm
